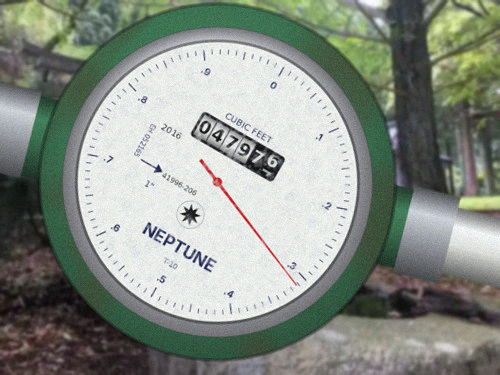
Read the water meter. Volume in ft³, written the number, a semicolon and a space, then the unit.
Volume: 47976.31; ft³
